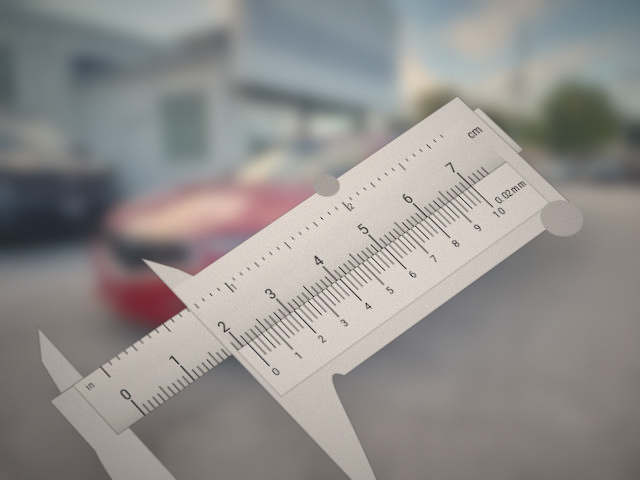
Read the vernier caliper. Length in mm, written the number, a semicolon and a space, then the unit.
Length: 21.0; mm
